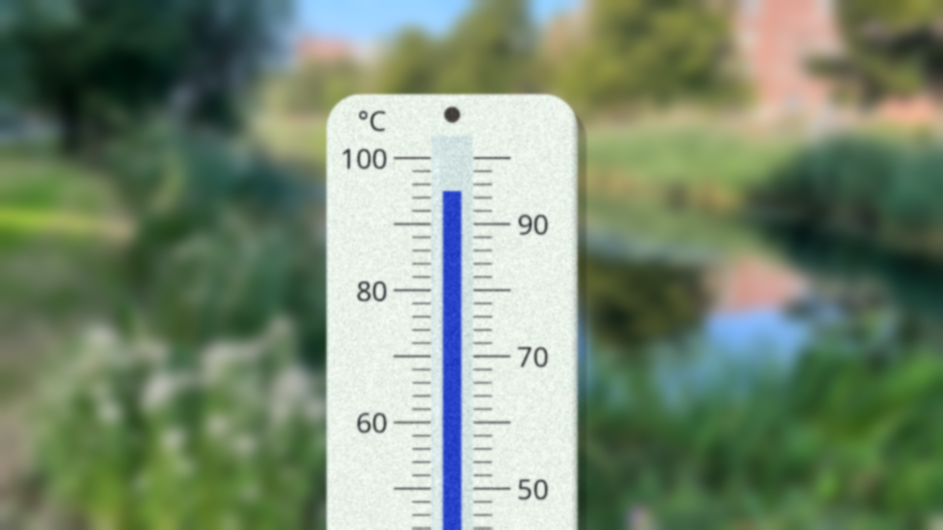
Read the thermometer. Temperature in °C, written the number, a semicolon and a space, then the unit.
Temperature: 95; °C
